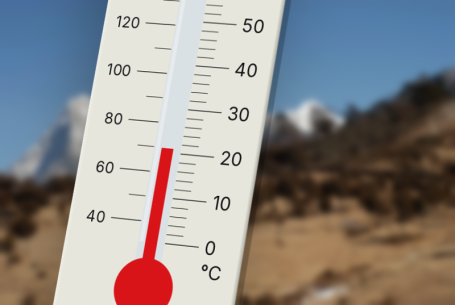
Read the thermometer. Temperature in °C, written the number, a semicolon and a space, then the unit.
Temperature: 21; °C
